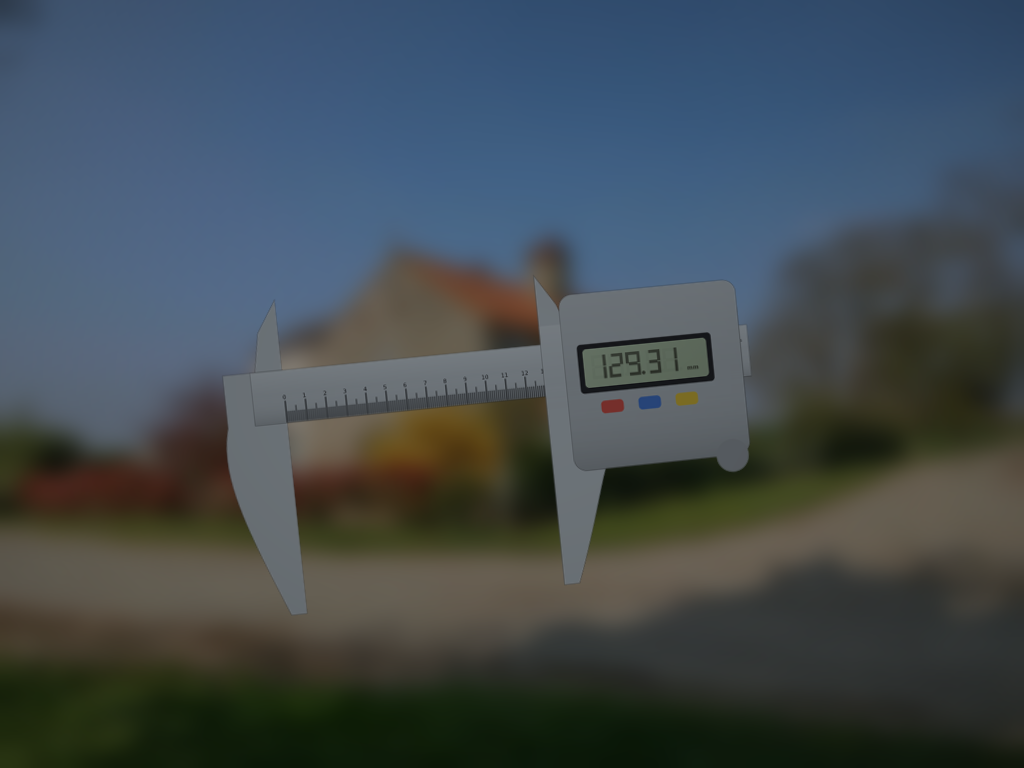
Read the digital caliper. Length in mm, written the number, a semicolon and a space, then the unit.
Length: 129.31; mm
